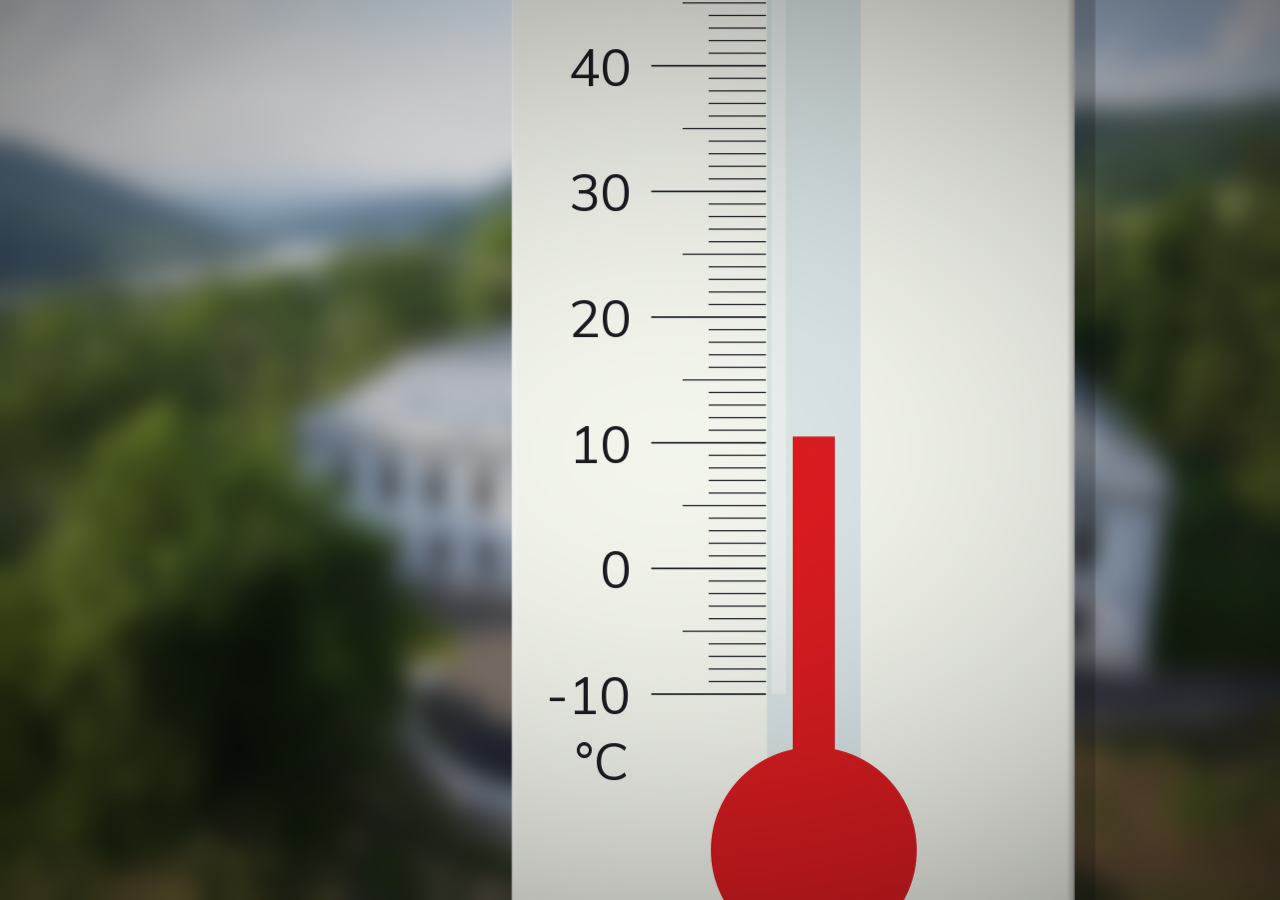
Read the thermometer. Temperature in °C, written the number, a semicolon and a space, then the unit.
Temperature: 10.5; °C
